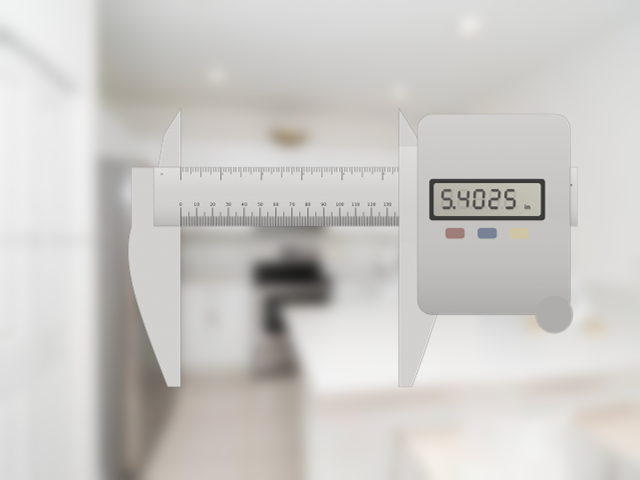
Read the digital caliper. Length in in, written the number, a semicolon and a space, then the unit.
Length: 5.4025; in
